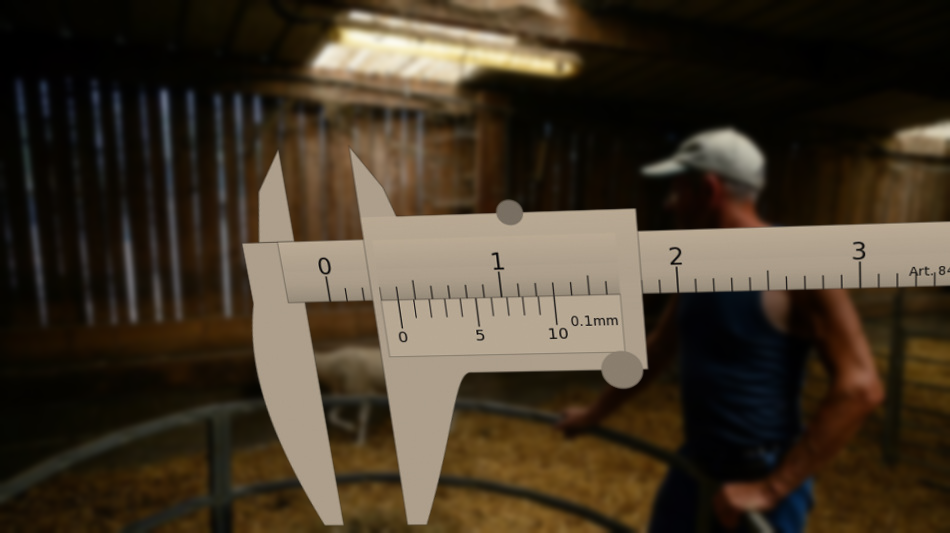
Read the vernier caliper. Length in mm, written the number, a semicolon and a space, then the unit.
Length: 4.0; mm
